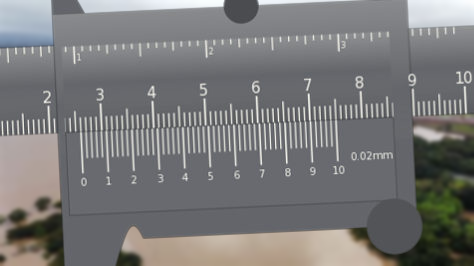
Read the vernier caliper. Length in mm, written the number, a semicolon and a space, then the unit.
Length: 26.0; mm
